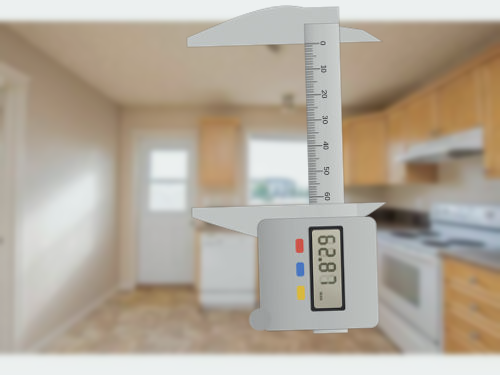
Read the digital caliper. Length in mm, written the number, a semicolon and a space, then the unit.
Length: 62.87; mm
